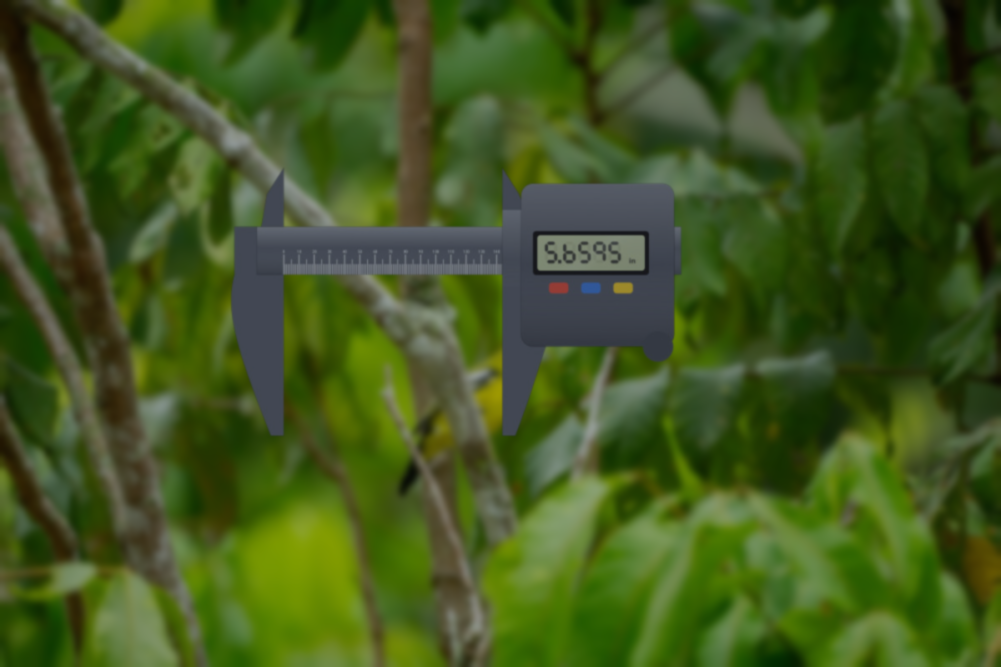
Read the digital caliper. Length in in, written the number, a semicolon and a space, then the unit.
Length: 5.6595; in
